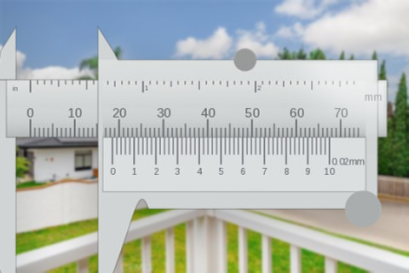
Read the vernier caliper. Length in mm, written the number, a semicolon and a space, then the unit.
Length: 18.5; mm
